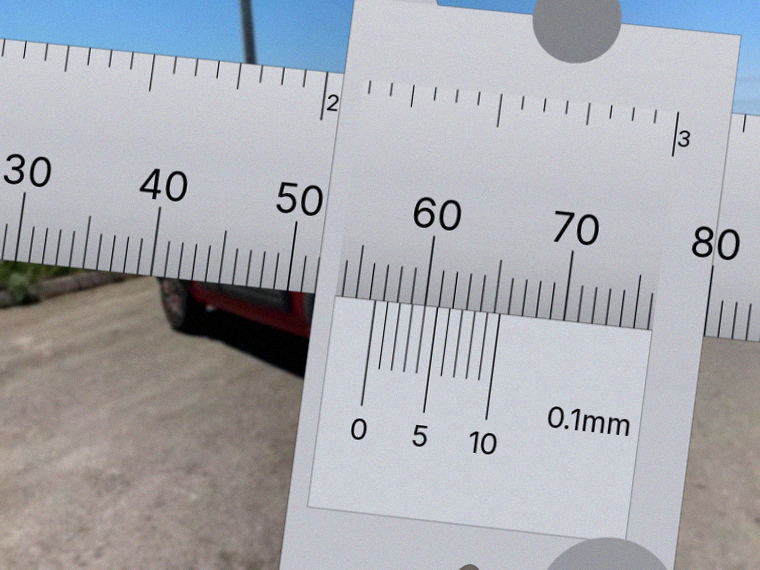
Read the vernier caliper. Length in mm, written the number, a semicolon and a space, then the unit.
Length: 56.4; mm
